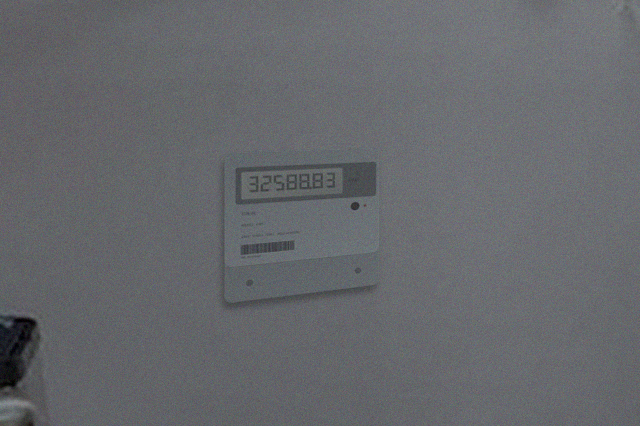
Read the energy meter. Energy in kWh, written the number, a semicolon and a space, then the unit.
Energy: 32588.83; kWh
